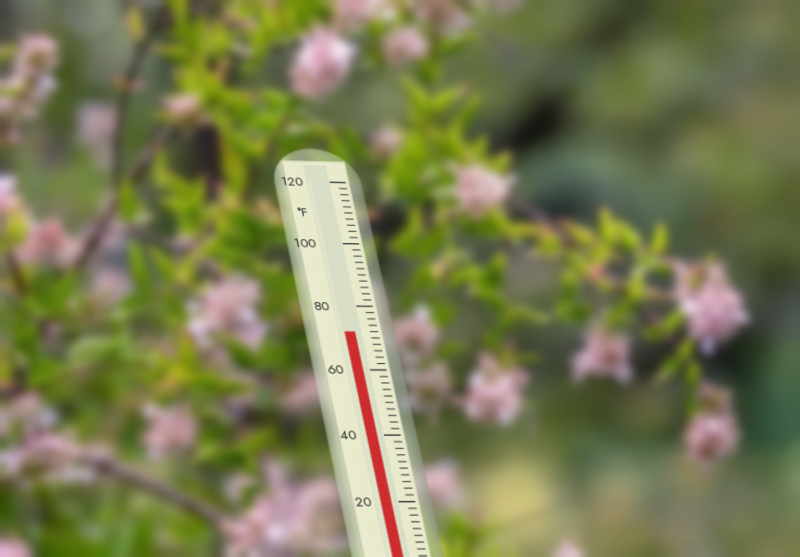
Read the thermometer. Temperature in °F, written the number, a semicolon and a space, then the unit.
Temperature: 72; °F
